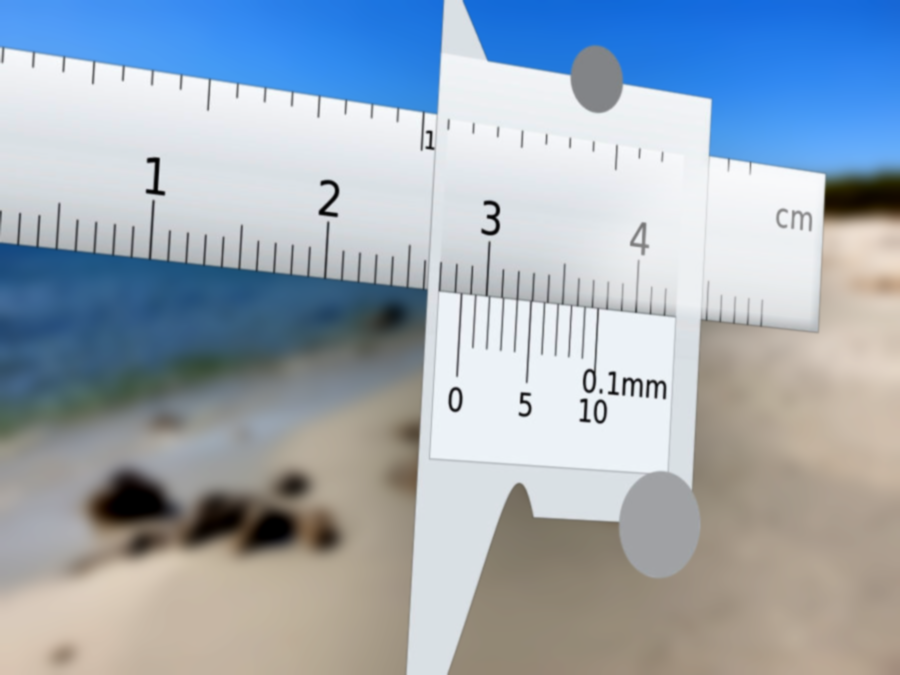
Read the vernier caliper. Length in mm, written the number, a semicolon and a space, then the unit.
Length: 28.4; mm
